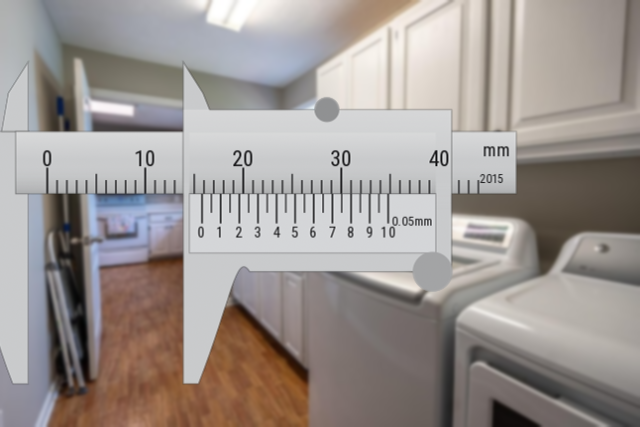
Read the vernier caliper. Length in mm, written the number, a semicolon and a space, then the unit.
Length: 15.8; mm
